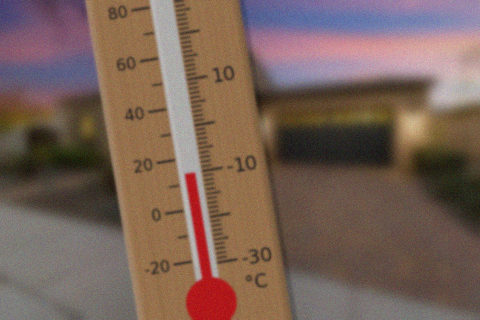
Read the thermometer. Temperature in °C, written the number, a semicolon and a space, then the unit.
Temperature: -10; °C
